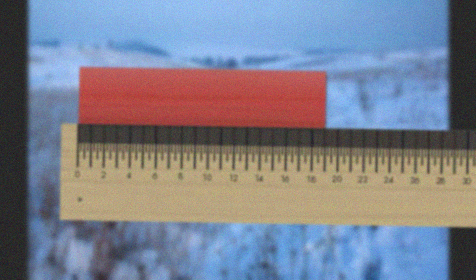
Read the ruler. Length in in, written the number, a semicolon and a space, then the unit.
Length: 19; in
